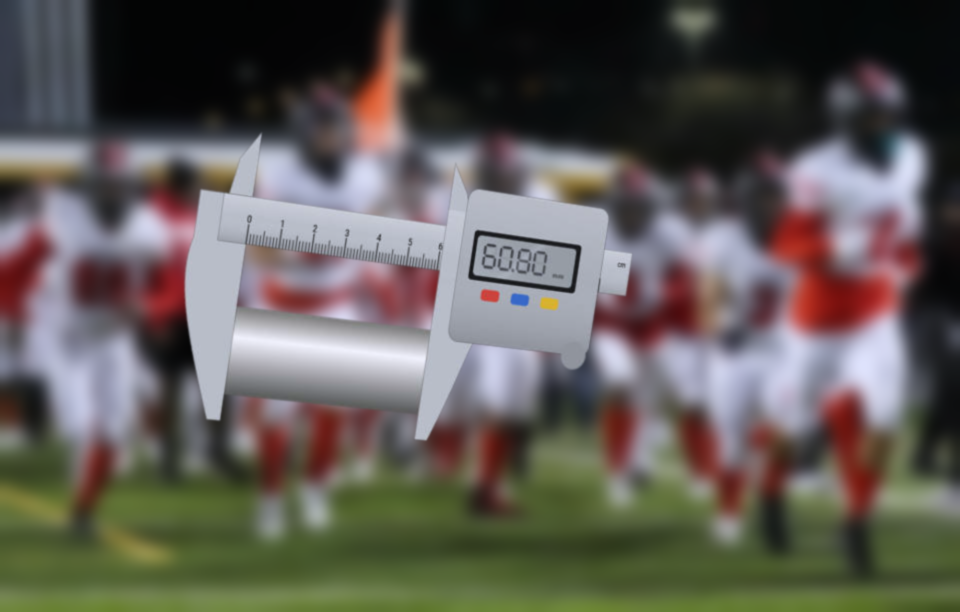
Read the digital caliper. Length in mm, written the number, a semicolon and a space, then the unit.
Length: 60.80; mm
